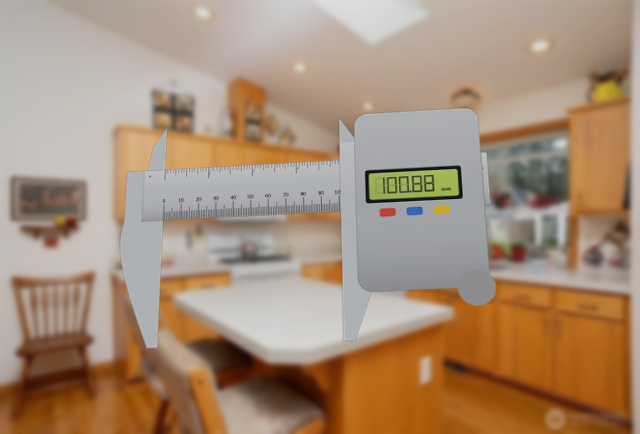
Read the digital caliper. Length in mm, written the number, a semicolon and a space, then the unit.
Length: 100.88; mm
